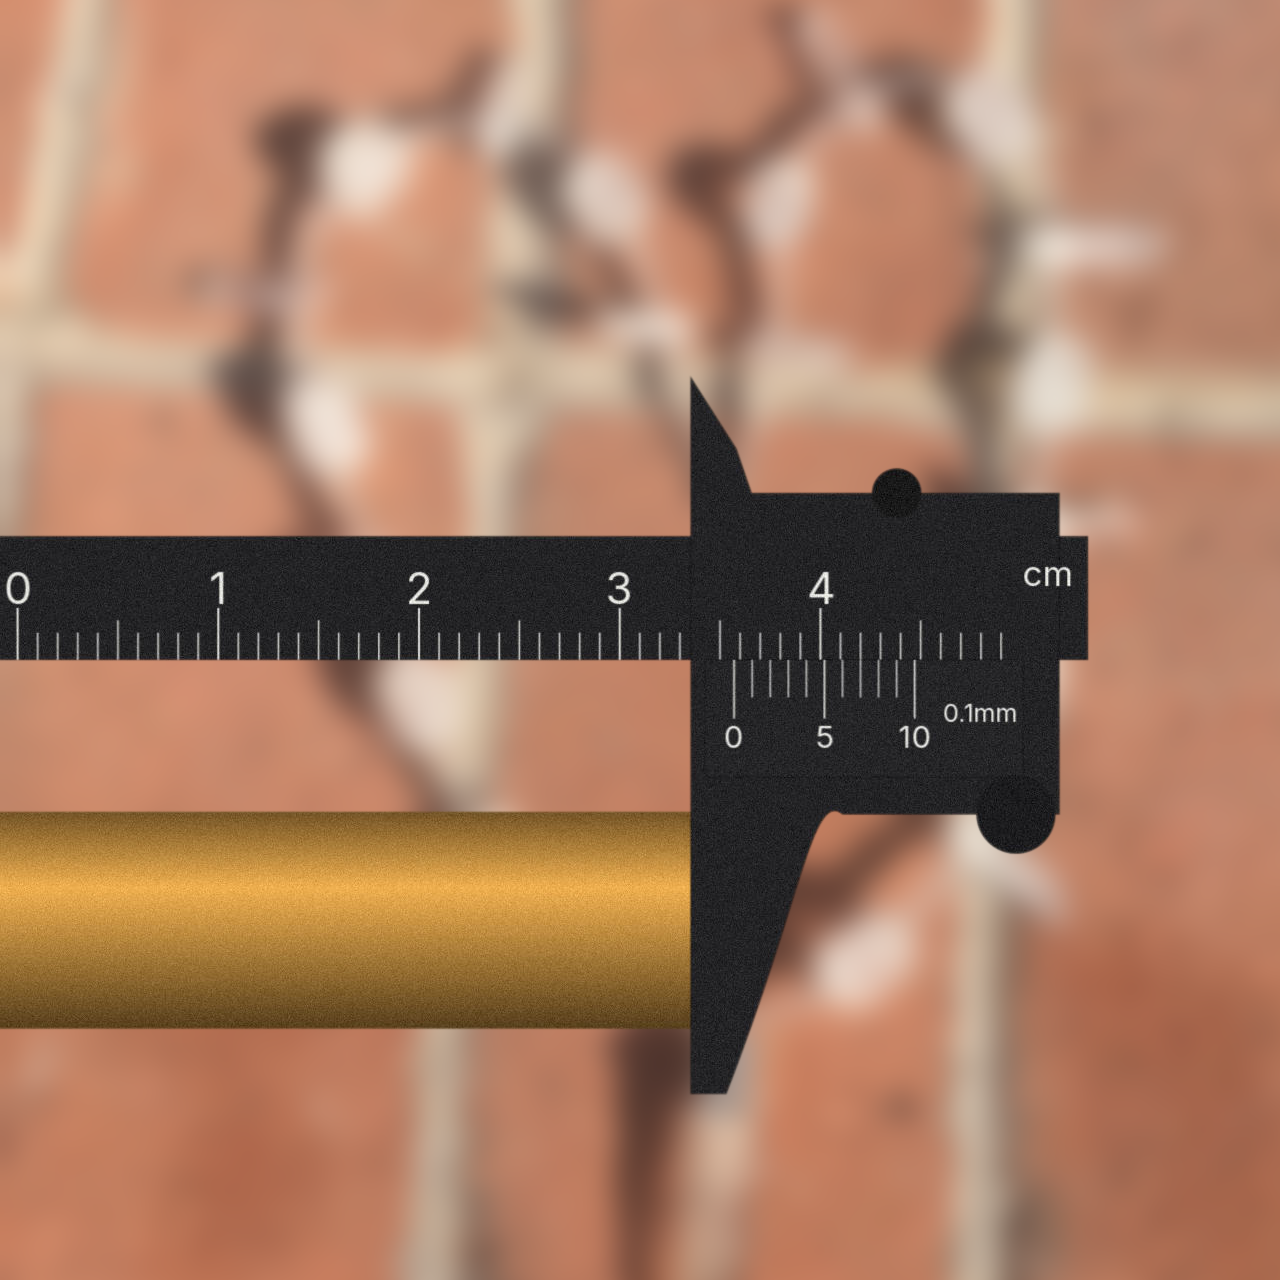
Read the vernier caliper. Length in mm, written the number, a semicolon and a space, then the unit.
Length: 35.7; mm
